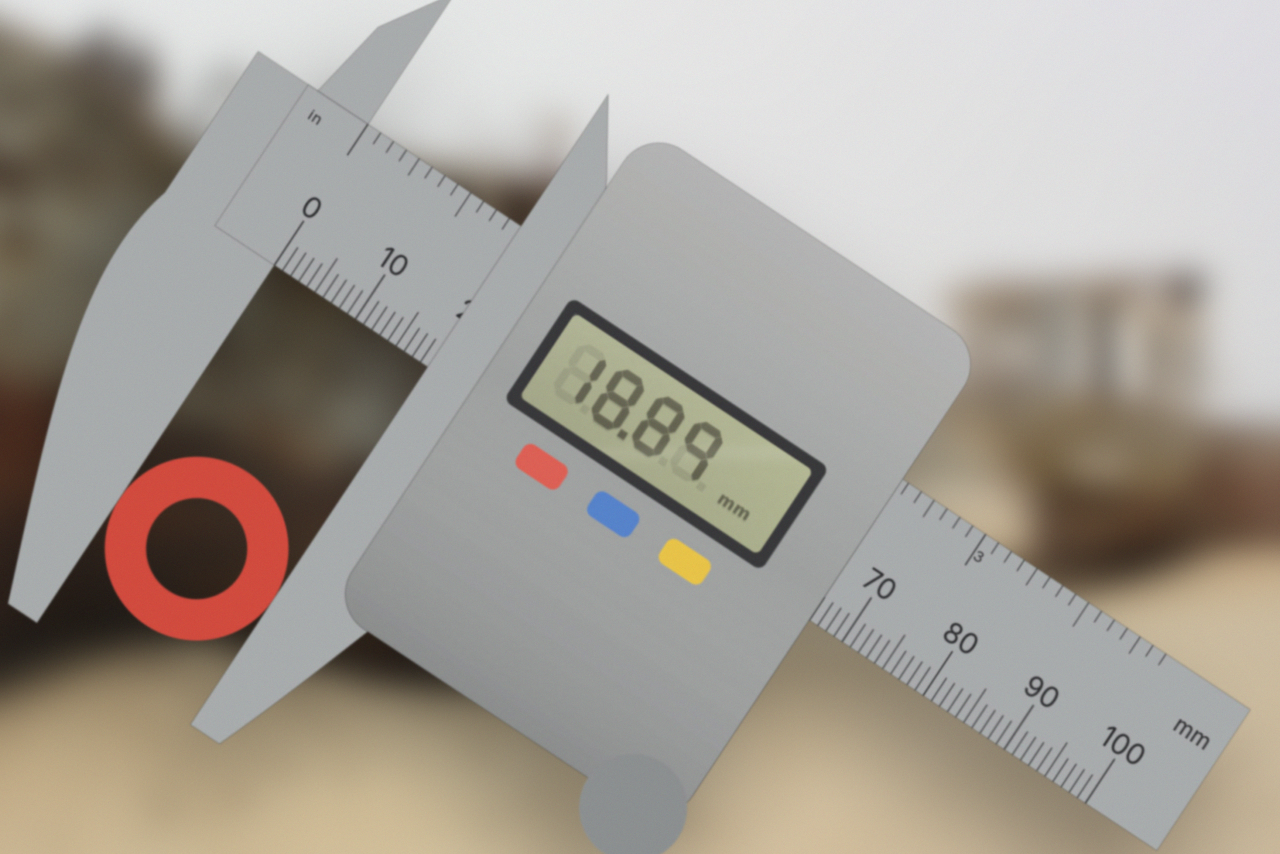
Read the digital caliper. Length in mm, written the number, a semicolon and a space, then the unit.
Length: 18.89; mm
